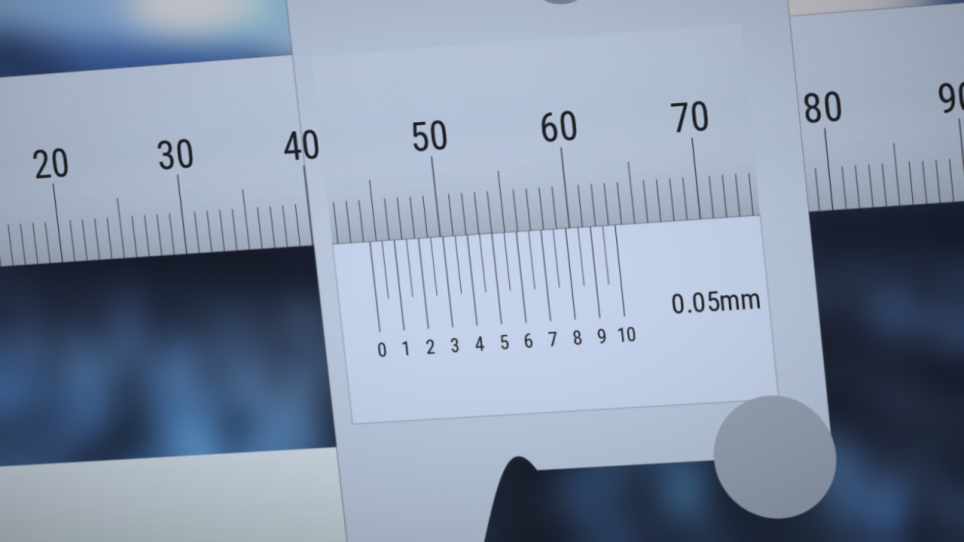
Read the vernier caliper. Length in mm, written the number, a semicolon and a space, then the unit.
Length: 44.5; mm
